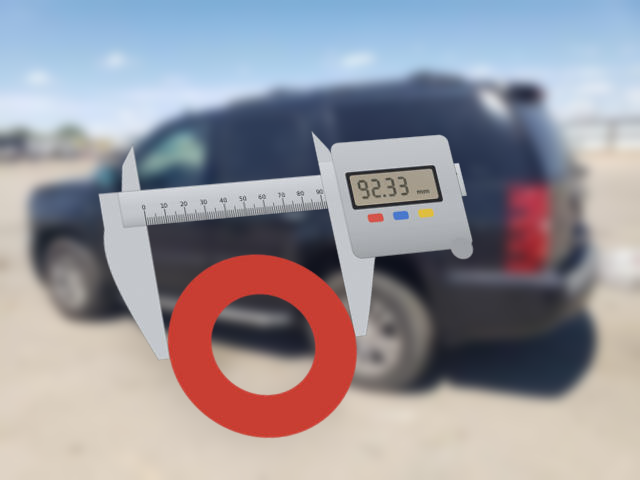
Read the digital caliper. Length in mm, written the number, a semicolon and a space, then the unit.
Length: 92.33; mm
